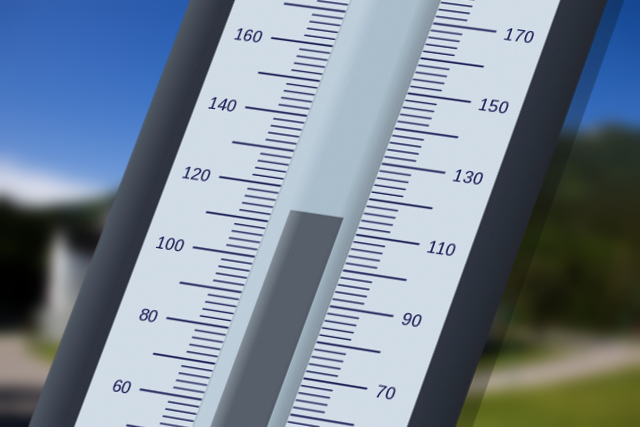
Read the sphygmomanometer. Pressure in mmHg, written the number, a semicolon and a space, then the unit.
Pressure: 114; mmHg
